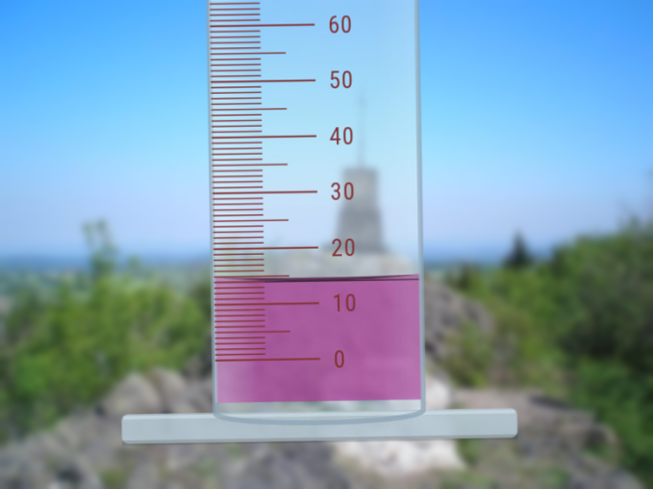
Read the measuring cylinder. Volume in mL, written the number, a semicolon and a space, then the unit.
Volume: 14; mL
